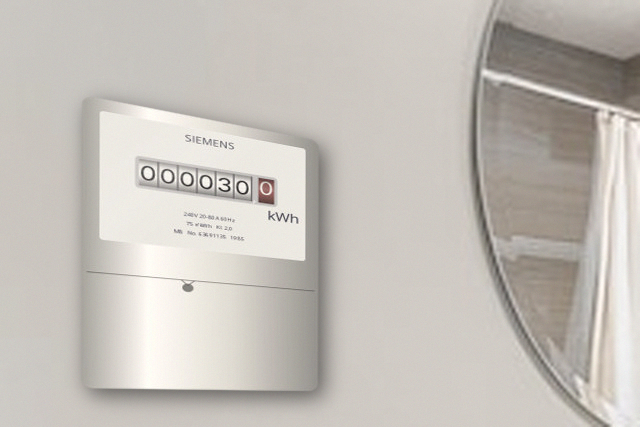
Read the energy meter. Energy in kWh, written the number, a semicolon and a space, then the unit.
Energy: 30.0; kWh
